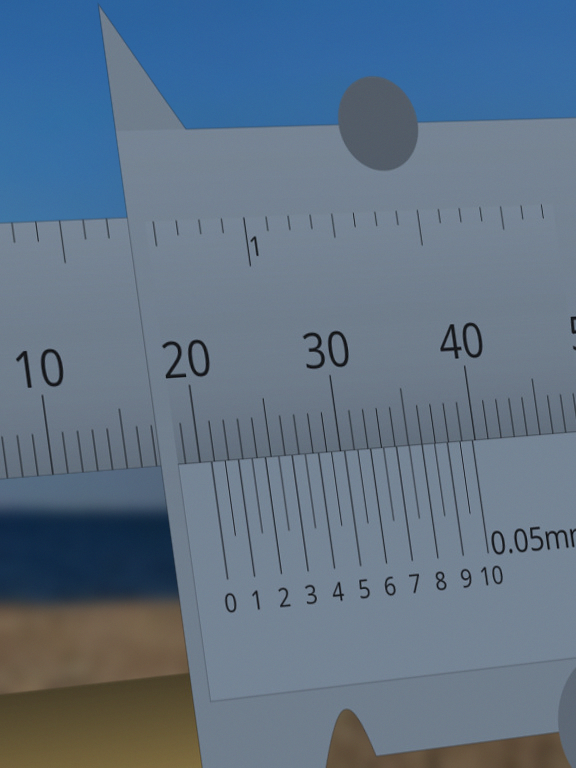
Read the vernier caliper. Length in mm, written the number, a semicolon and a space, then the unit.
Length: 20.8; mm
